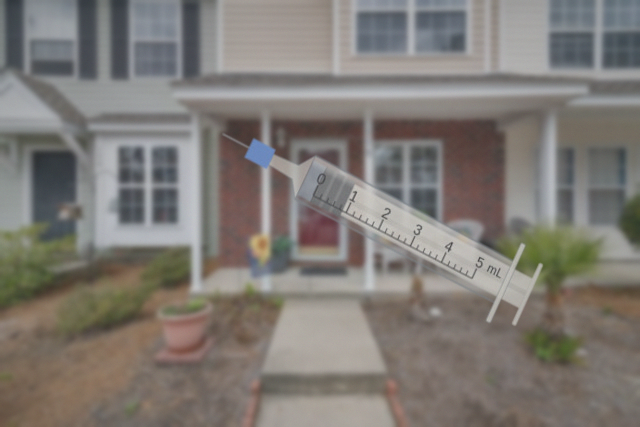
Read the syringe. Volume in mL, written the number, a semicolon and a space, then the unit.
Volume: 0; mL
